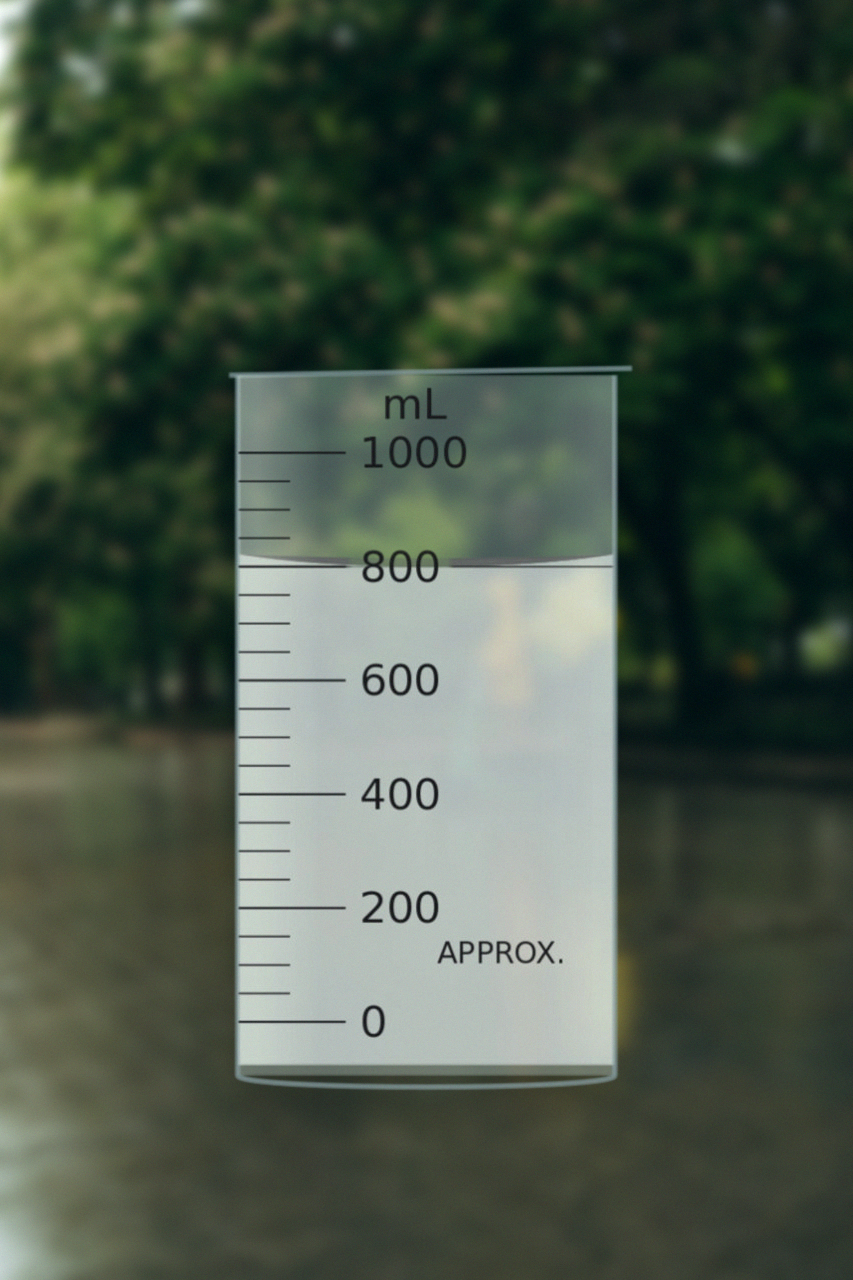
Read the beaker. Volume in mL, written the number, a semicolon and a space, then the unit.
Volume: 800; mL
